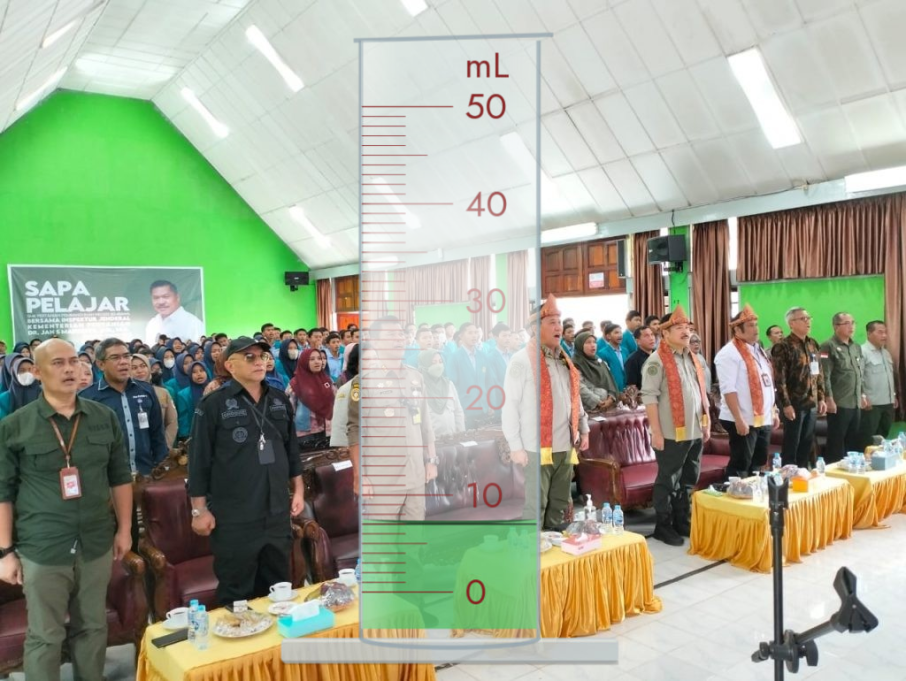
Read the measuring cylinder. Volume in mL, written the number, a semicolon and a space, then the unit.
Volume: 7; mL
